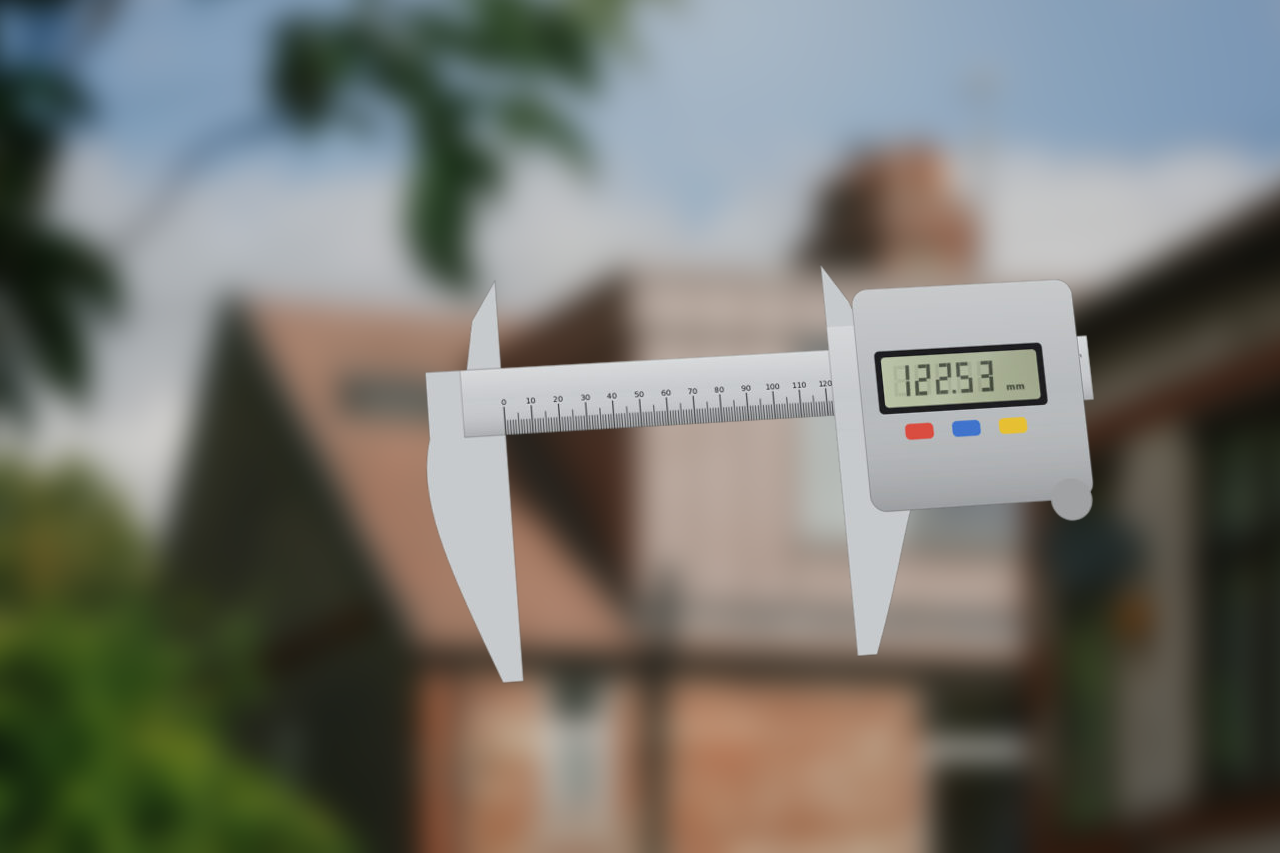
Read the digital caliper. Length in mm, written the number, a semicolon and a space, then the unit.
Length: 122.53; mm
